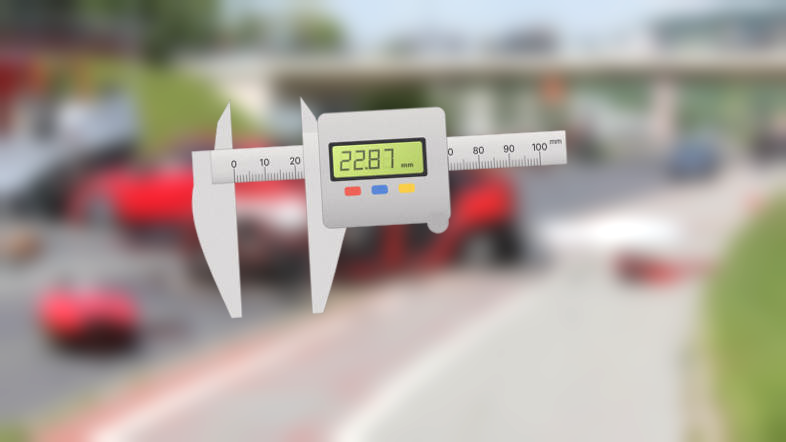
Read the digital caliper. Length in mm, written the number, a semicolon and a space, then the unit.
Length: 22.87; mm
